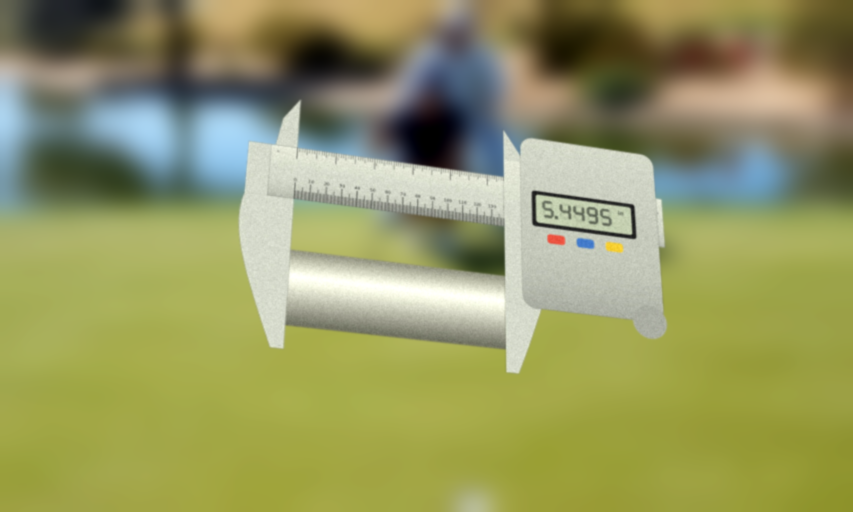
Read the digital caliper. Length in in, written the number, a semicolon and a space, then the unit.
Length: 5.4495; in
